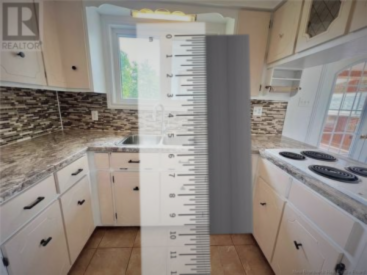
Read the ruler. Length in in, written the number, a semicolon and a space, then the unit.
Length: 10; in
